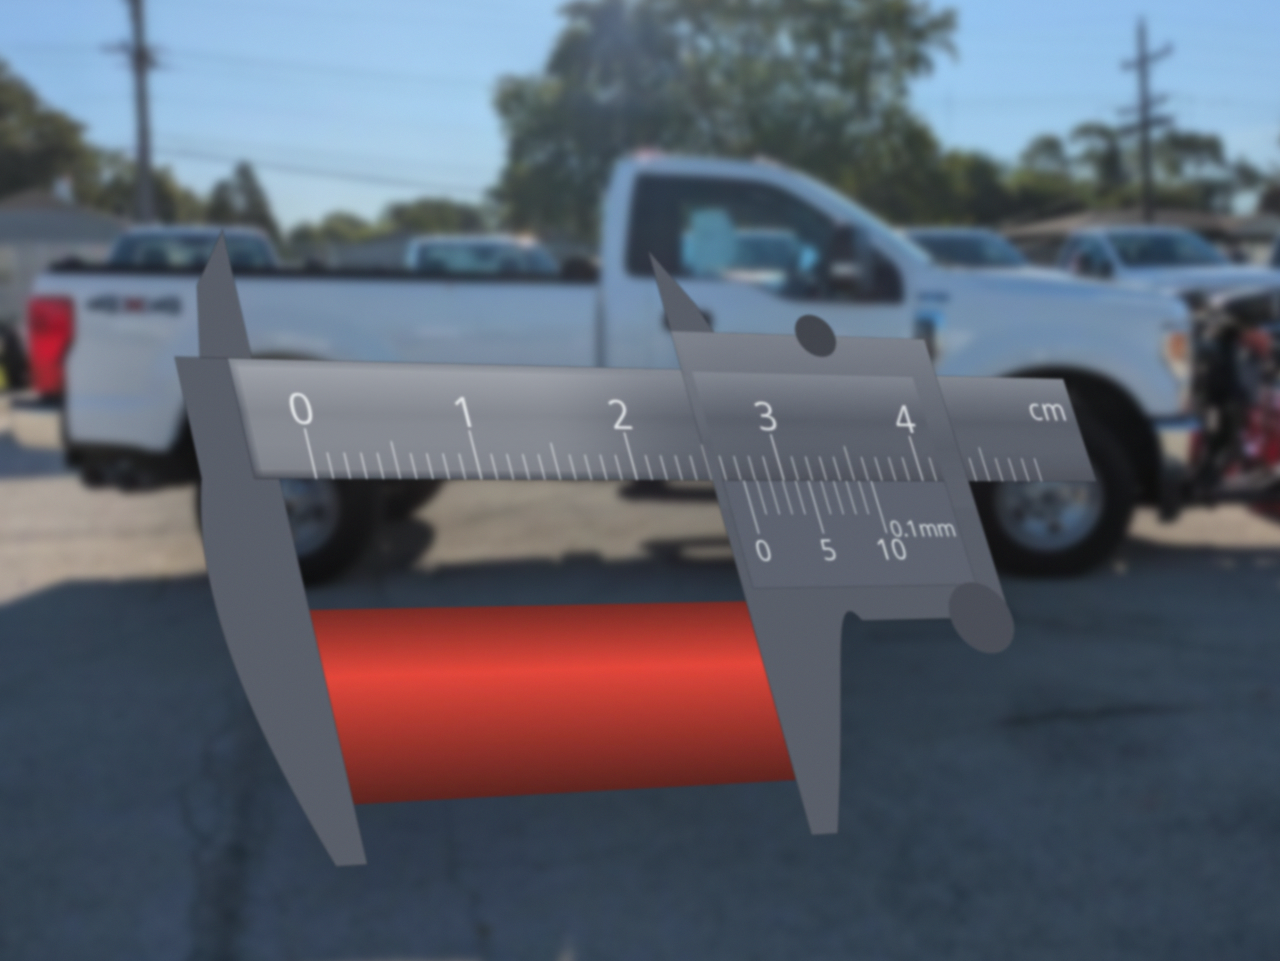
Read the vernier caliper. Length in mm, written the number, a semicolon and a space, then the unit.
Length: 27.2; mm
